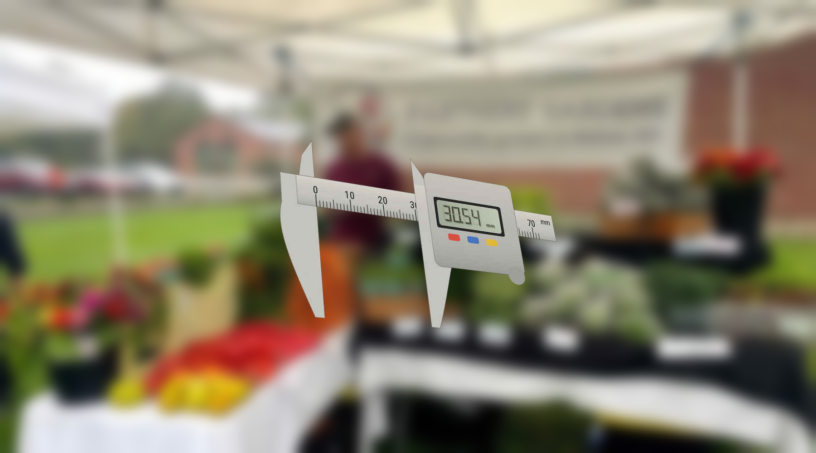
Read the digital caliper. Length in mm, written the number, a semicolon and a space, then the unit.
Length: 30.54; mm
